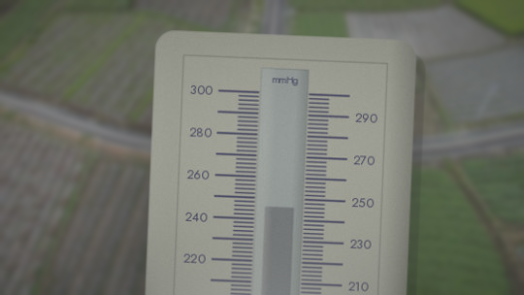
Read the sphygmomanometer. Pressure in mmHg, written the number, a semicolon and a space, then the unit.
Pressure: 246; mmHg
